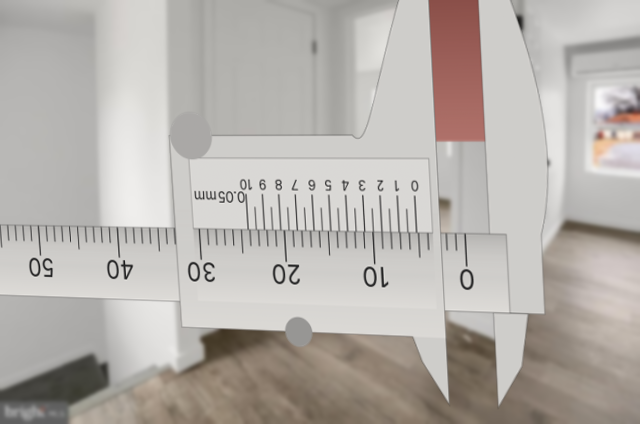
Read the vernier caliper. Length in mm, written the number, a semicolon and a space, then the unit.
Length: 5.2; mm
